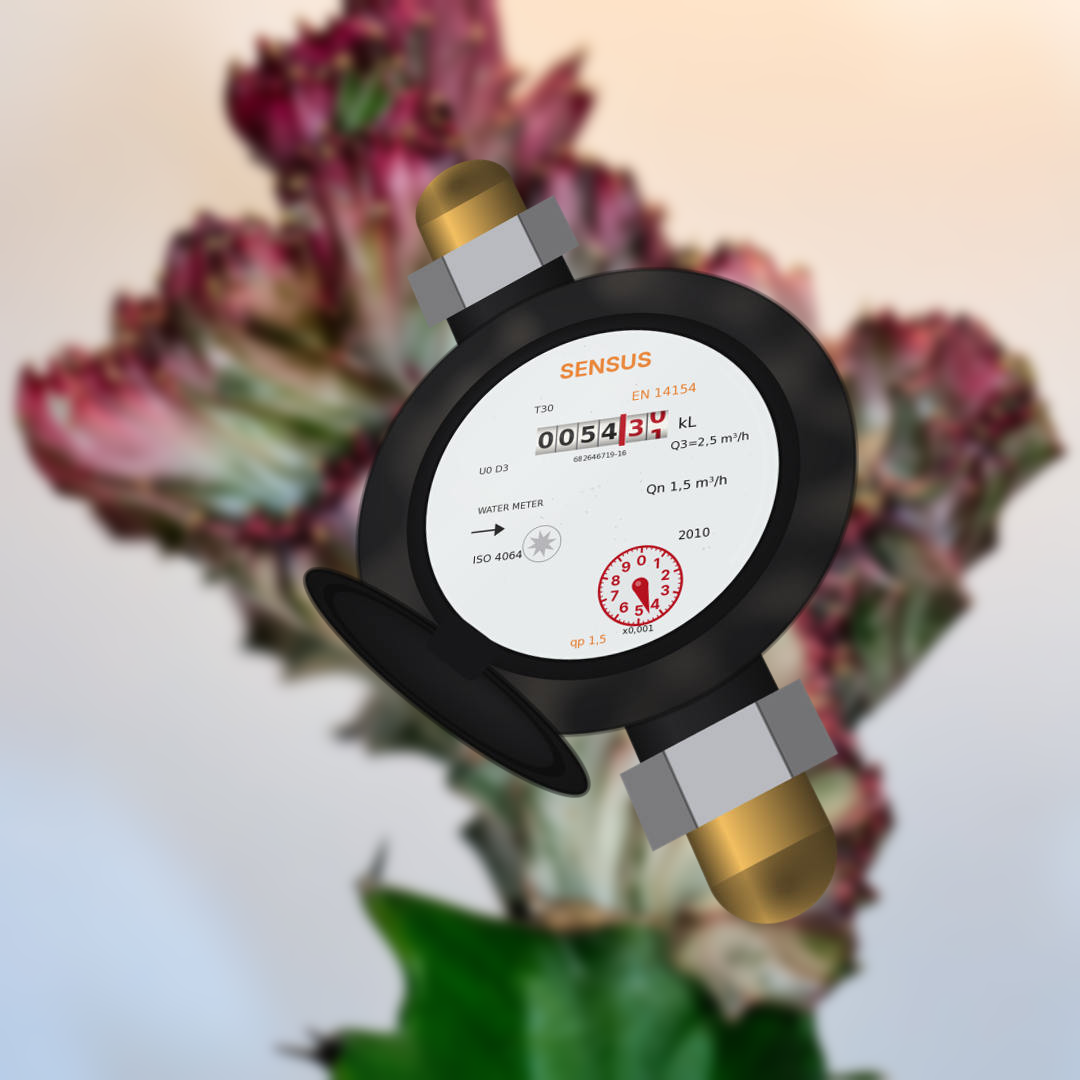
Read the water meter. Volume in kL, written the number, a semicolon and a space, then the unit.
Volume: 54.304; kL
